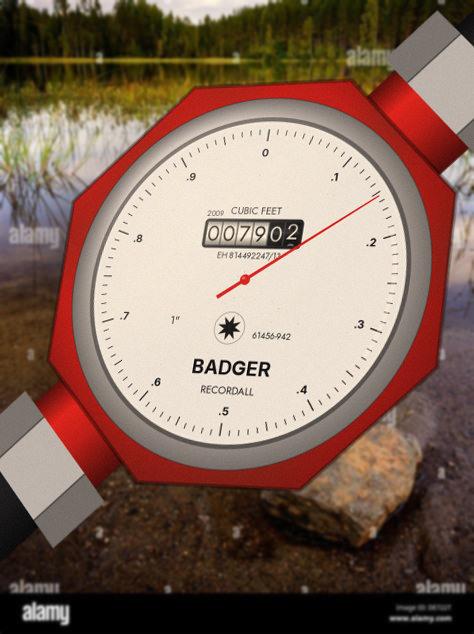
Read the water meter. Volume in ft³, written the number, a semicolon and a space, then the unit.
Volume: 7902.15; ft³
